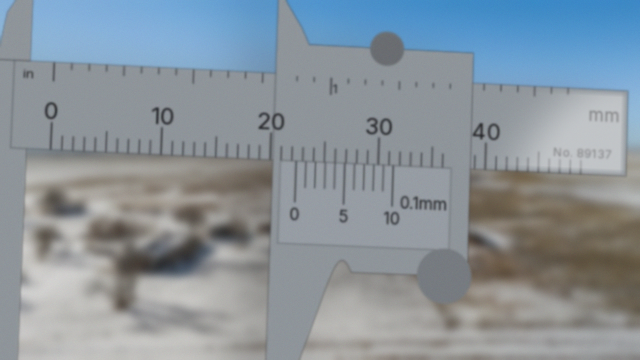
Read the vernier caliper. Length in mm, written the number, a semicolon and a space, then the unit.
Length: 22.4; mm
